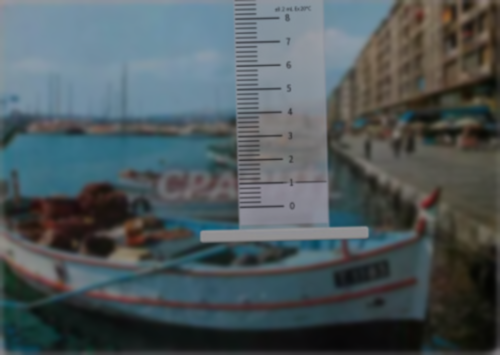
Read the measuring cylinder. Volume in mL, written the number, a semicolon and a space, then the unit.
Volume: 1; mL
